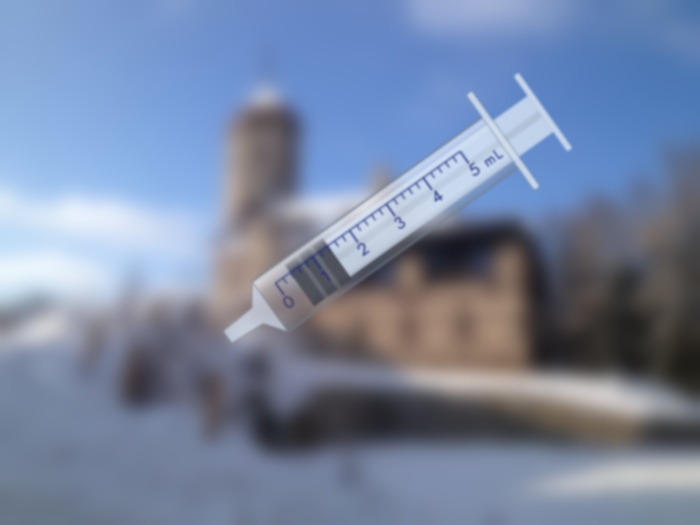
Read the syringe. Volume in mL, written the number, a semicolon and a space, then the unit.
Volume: 0.4; mL
